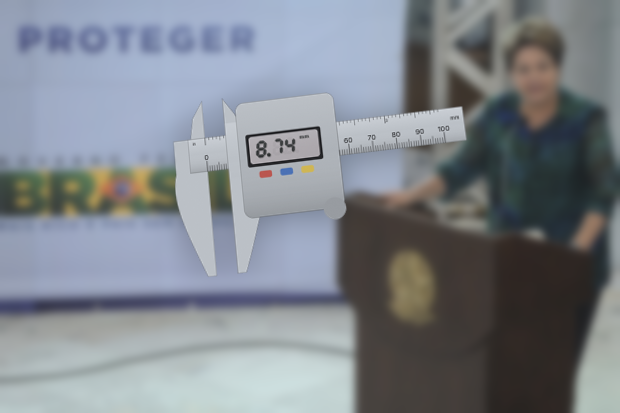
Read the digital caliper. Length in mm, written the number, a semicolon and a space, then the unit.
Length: 8.74; mm
